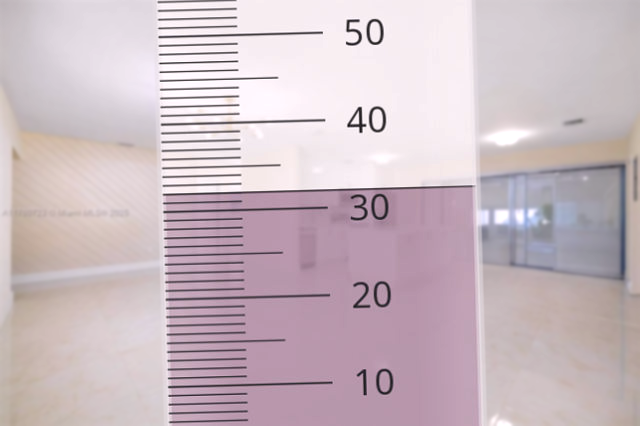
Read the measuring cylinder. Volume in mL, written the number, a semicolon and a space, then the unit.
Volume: 32; mL
